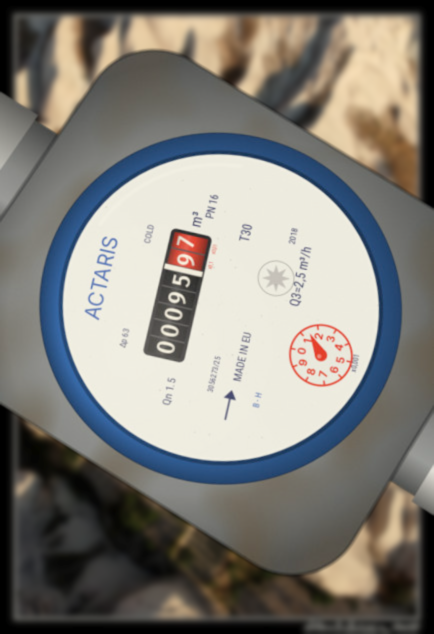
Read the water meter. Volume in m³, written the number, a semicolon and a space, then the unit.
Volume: 95.971; m³
